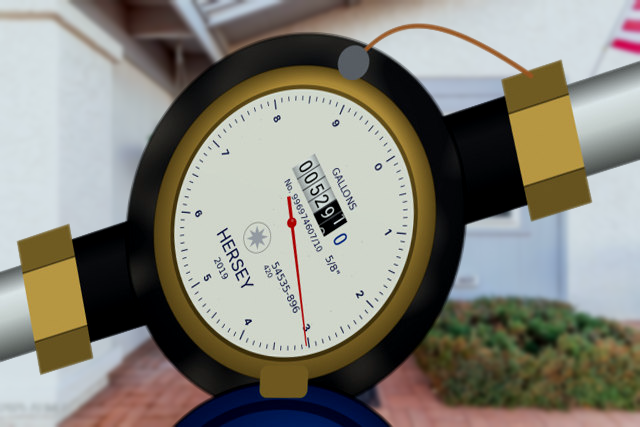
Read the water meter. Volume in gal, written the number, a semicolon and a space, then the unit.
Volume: 52913.0; gal
